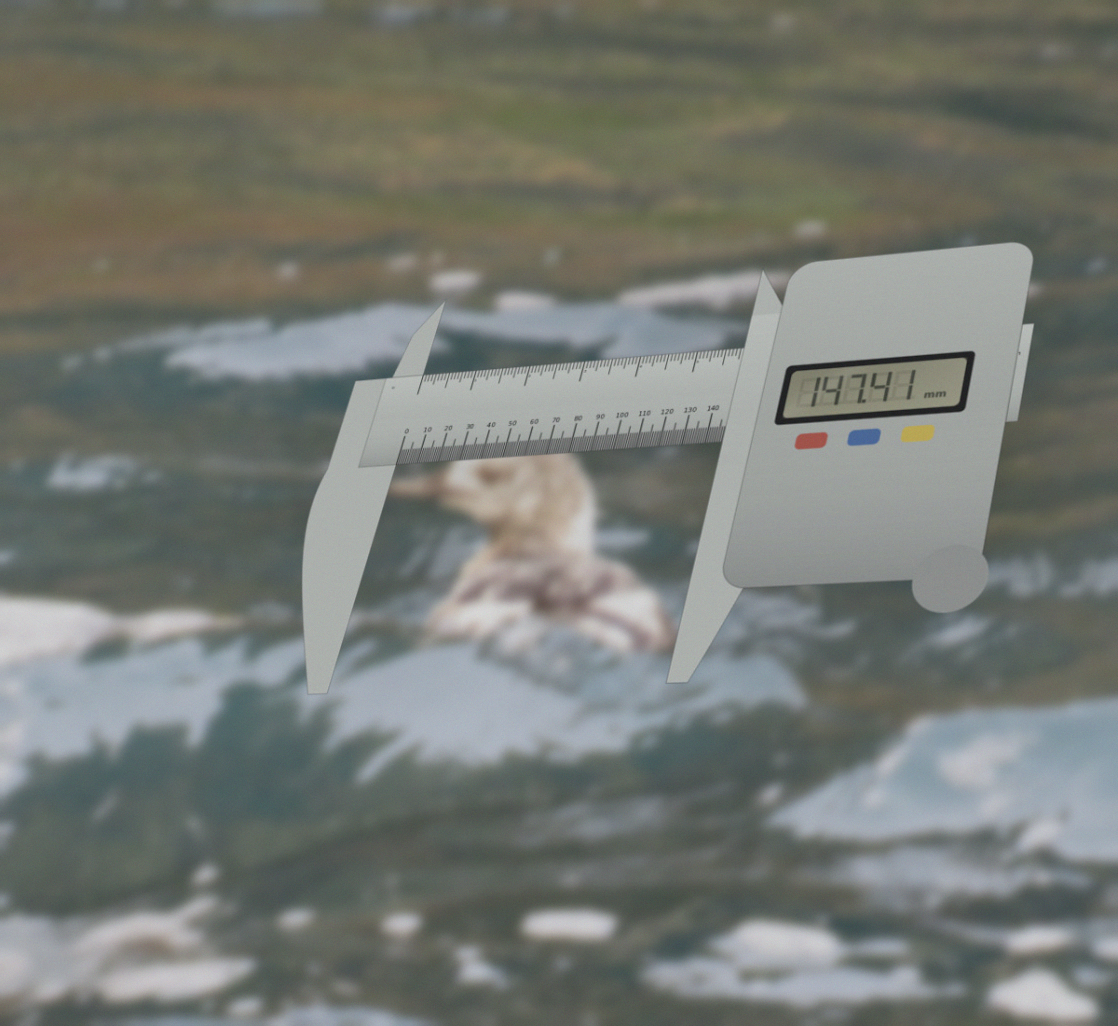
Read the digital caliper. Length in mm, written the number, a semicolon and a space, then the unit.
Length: 147.41; mm
